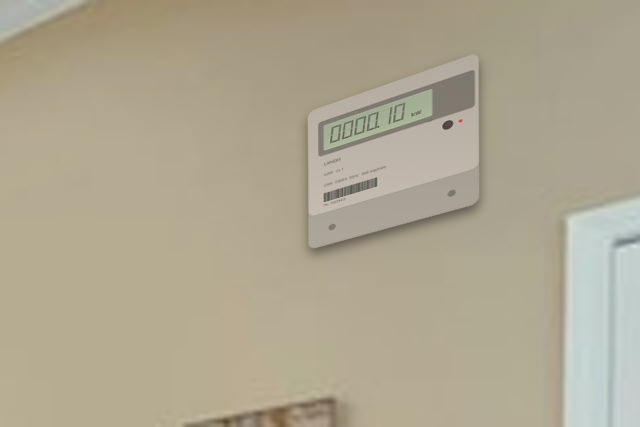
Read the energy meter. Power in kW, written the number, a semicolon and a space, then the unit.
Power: 0.10; kW
